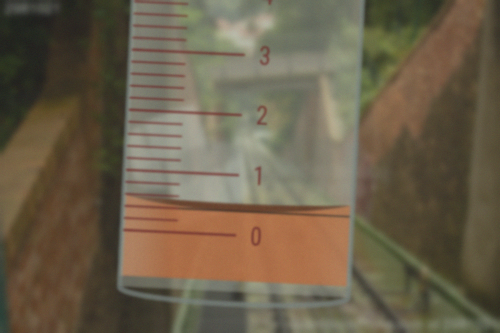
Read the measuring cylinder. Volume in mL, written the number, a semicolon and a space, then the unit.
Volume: 0.4; mL
